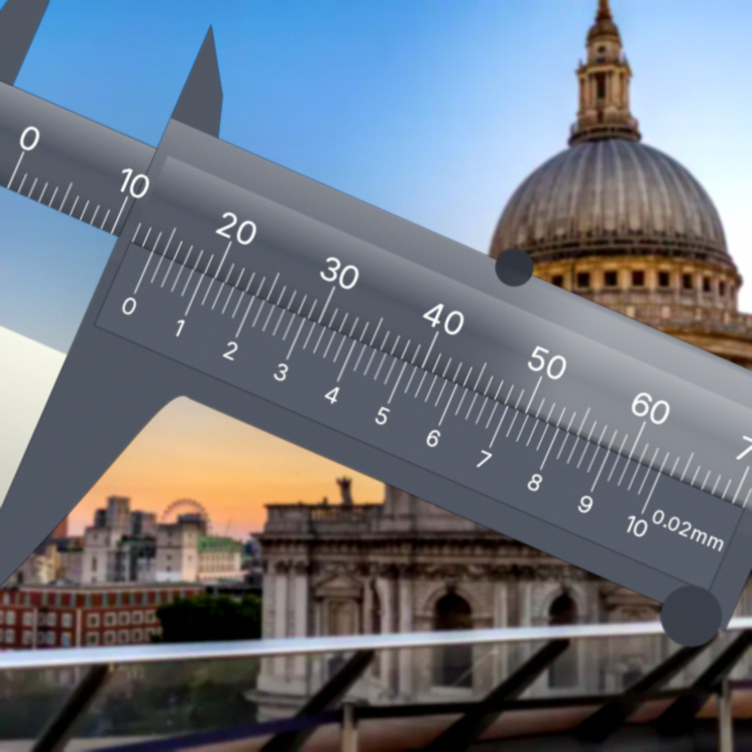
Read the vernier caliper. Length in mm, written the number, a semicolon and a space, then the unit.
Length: 14.0; mm
